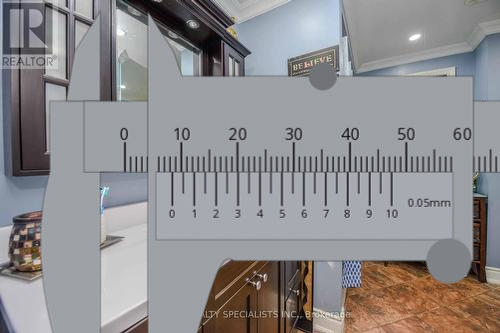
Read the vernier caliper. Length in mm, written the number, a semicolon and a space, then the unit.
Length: 8.4; mm
